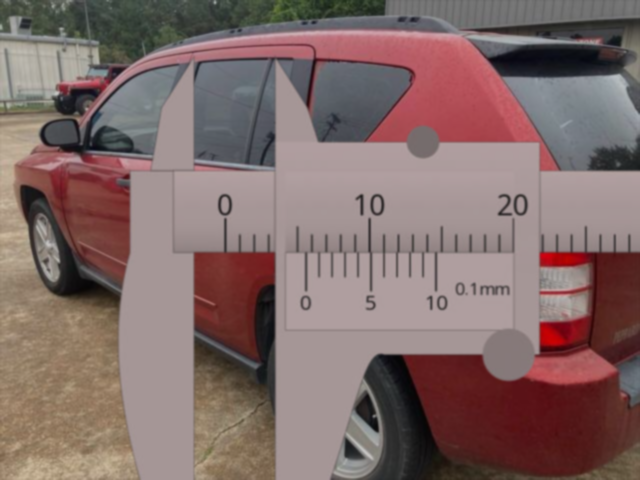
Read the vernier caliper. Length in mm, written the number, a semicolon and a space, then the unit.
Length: 5.6; mm
